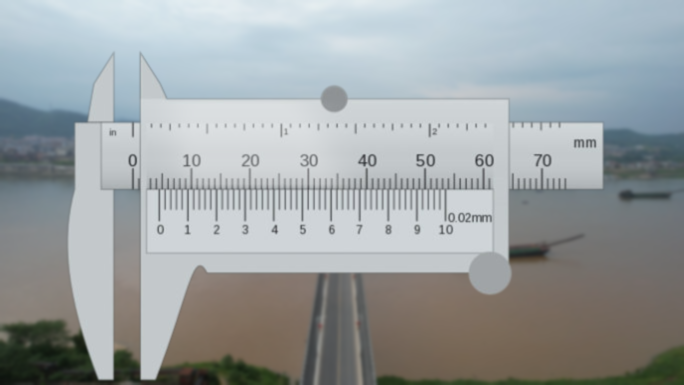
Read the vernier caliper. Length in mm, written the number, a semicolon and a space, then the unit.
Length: 4.5; mm
